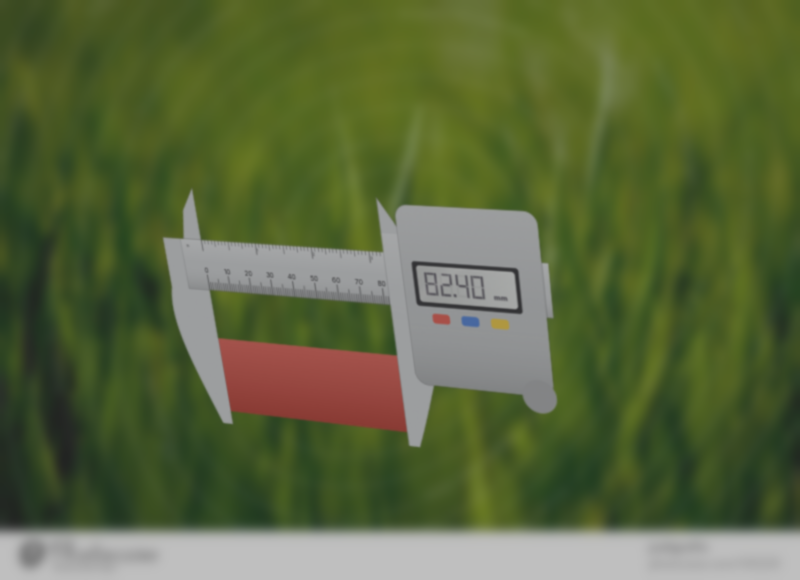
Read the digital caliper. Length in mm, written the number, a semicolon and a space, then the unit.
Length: 82.40; mm
